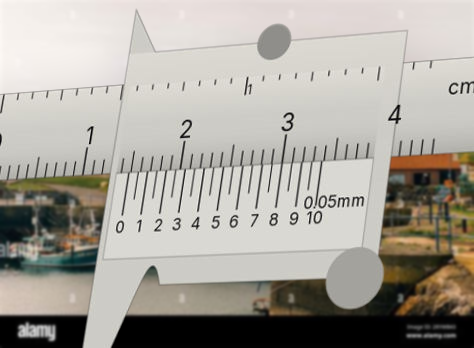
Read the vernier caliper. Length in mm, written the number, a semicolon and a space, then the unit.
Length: 14.8; mm
